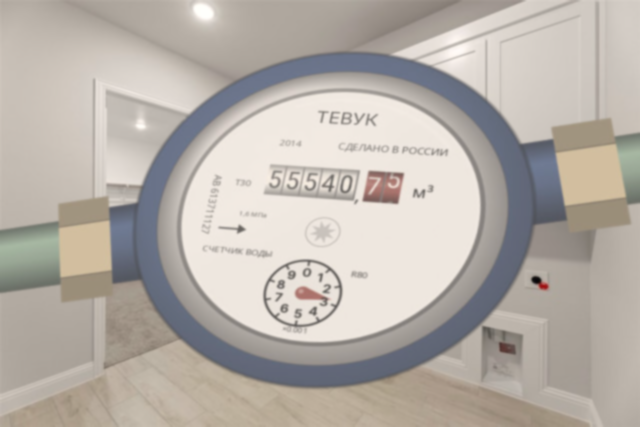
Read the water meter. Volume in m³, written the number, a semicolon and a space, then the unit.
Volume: 55540.752; m³
